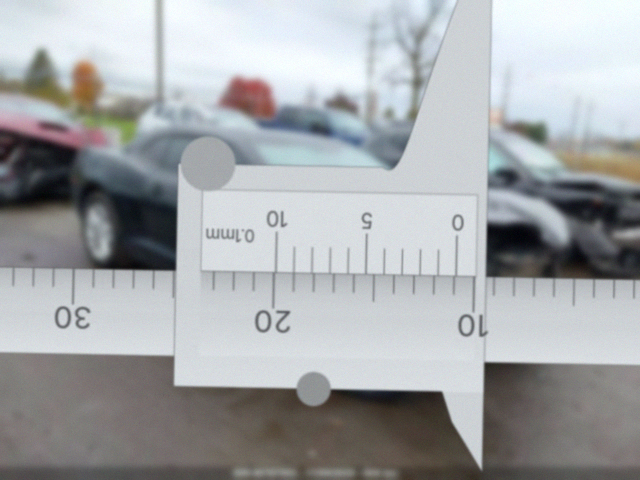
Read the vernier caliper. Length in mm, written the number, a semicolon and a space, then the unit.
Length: 10.9; mm
